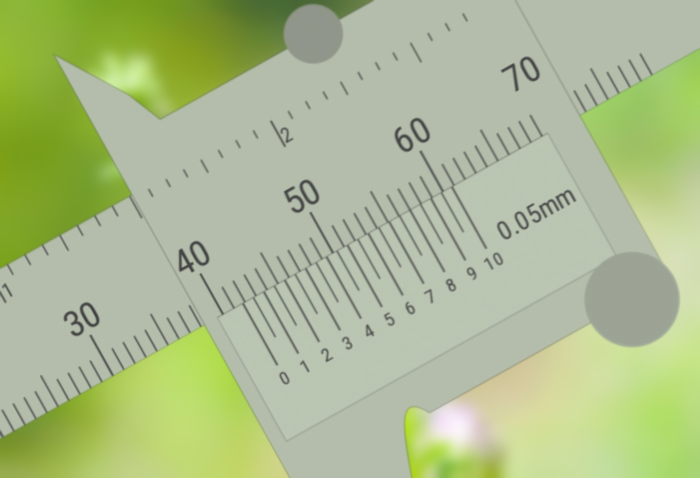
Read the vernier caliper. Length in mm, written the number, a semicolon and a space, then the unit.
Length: 41.8; mm
